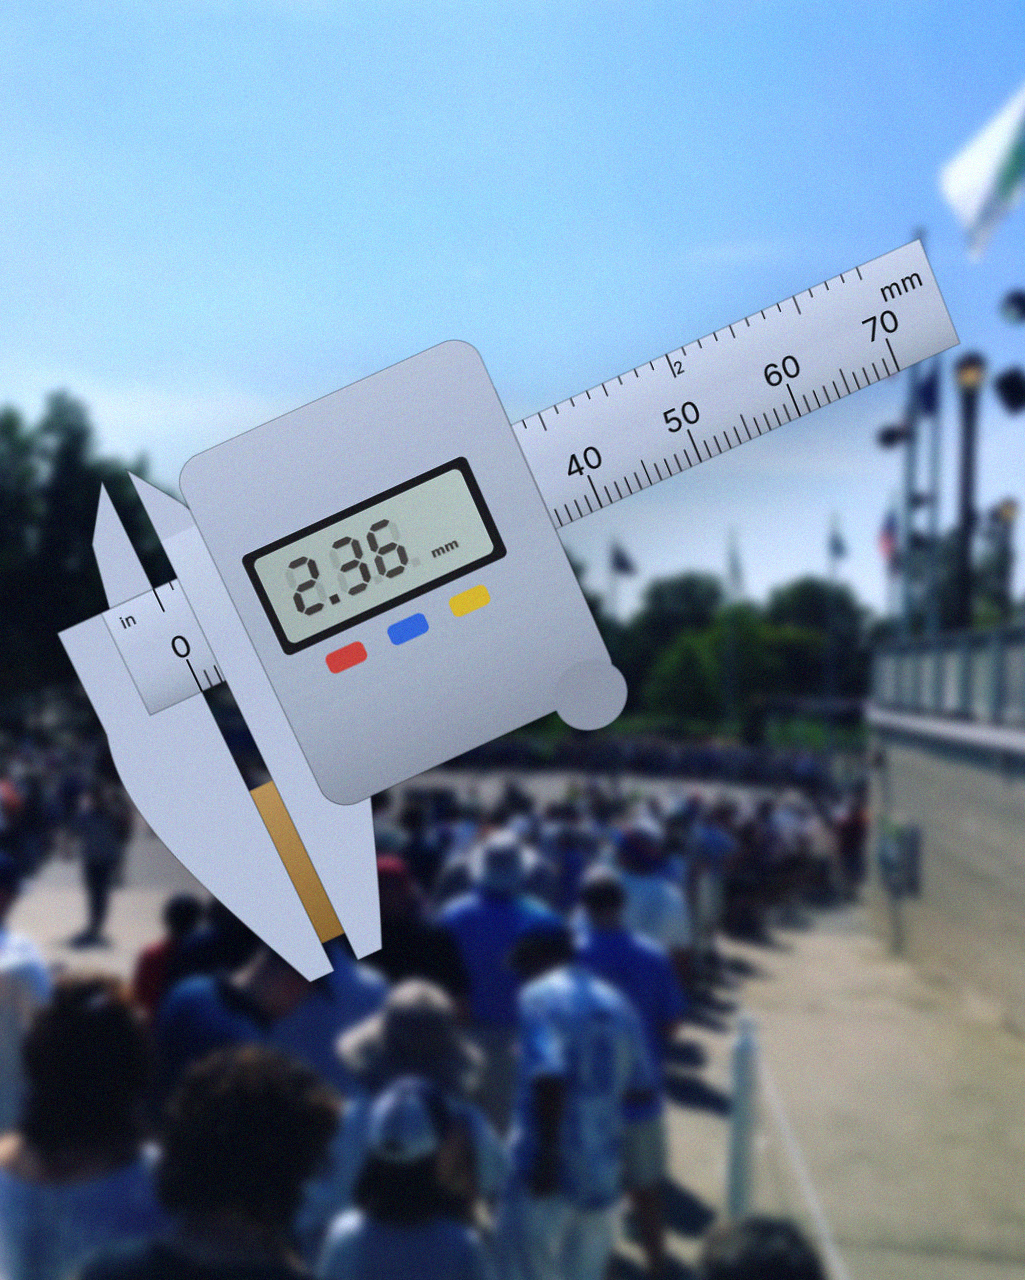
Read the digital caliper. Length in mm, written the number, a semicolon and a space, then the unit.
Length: 2.36; mm
